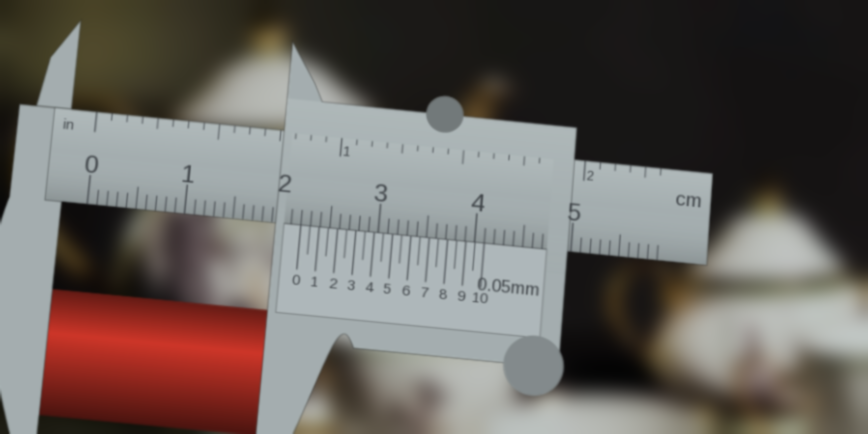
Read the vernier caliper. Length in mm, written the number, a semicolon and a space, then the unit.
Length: 22.0; mm
